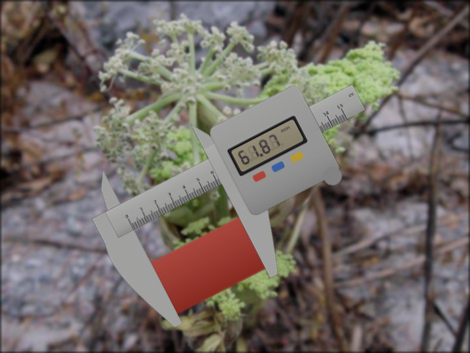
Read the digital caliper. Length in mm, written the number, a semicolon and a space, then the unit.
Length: 61.87; mm
